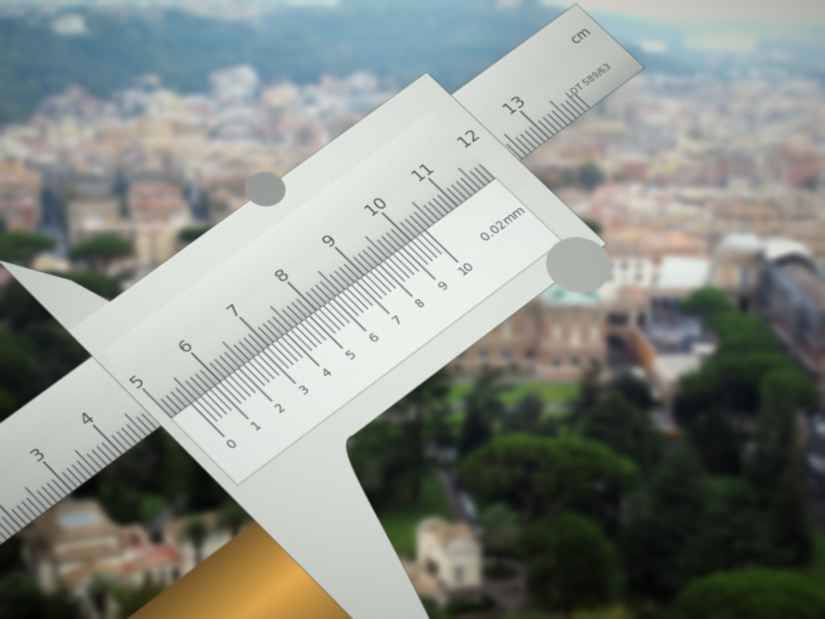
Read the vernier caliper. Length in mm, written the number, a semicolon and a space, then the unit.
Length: 54.0; mm
